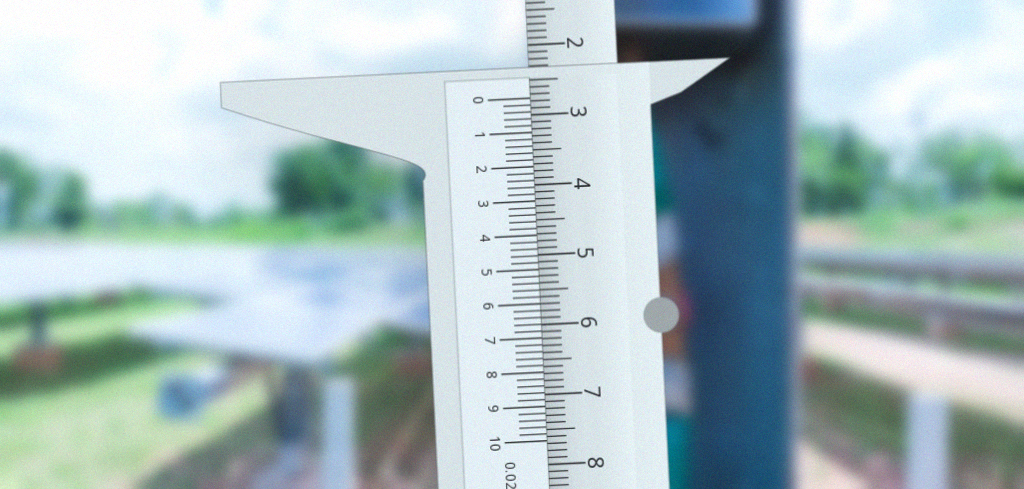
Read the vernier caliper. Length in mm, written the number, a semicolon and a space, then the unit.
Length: 27.6; mm
